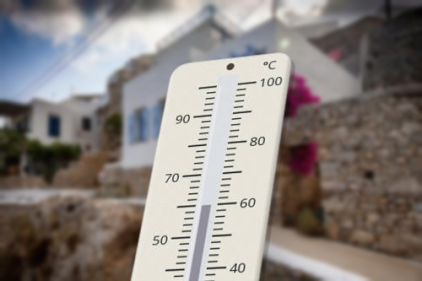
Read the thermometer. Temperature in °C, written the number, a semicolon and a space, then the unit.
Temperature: 60; °C
